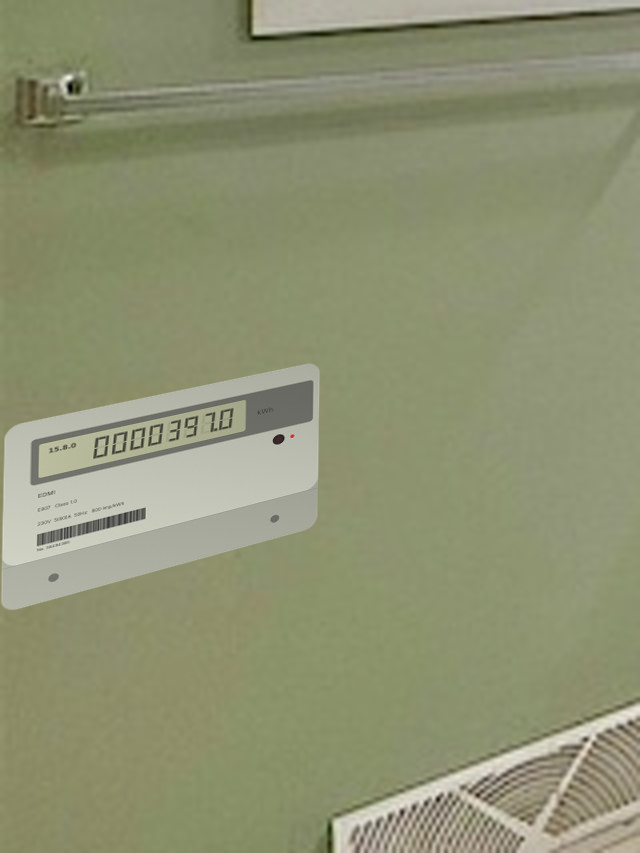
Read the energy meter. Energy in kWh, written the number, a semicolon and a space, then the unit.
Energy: 397.0; kWh
